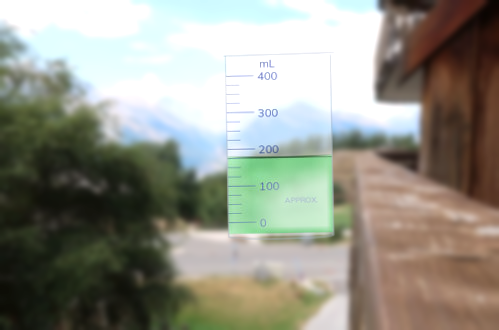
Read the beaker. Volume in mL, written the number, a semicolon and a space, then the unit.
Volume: 175; mL
